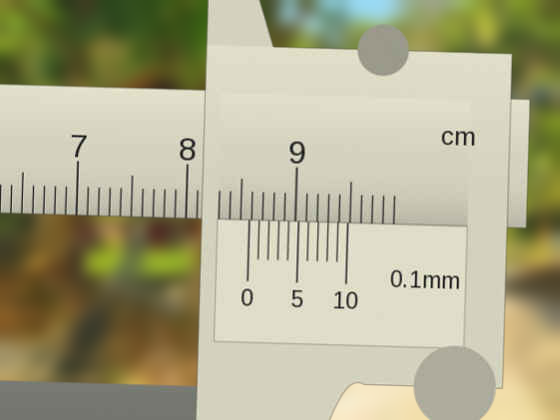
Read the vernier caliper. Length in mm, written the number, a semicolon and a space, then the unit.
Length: 85.8; mm
